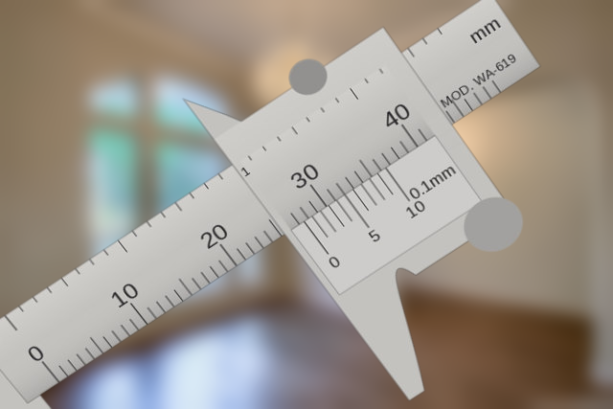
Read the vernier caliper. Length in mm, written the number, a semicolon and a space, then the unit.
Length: 27.5; mm
